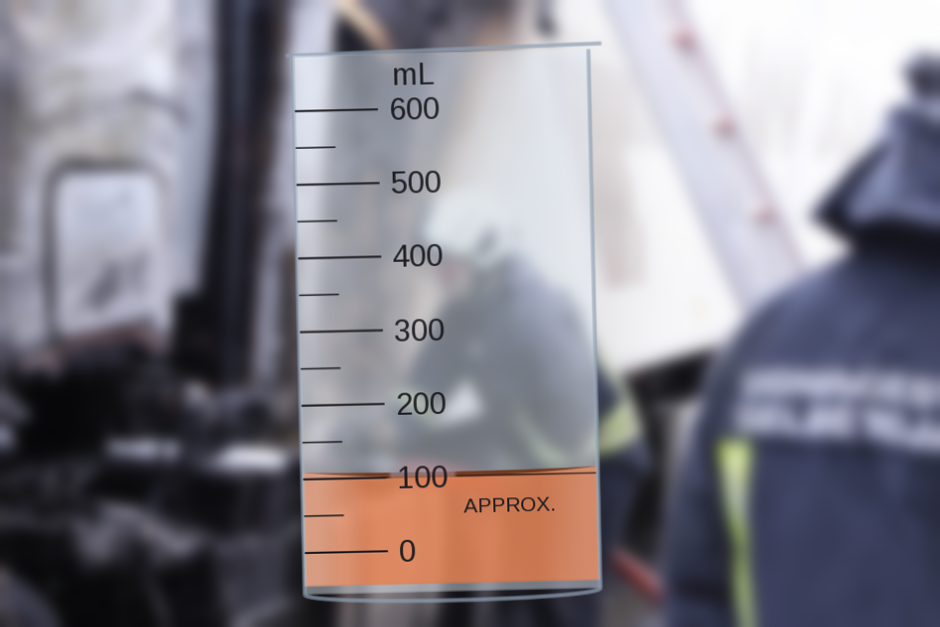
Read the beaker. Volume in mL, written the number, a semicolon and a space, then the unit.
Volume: 100; mL
